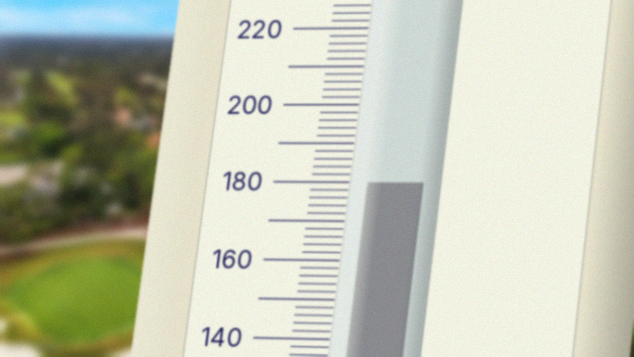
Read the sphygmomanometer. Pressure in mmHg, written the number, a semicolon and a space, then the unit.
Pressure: 180; mmHg
